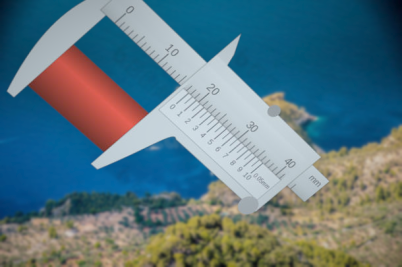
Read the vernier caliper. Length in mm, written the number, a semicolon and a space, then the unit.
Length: 17.6; mm
